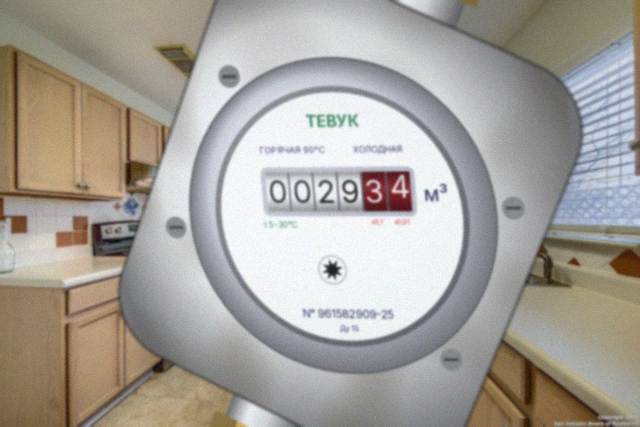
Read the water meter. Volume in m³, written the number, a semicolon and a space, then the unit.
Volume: 29.34; m³
